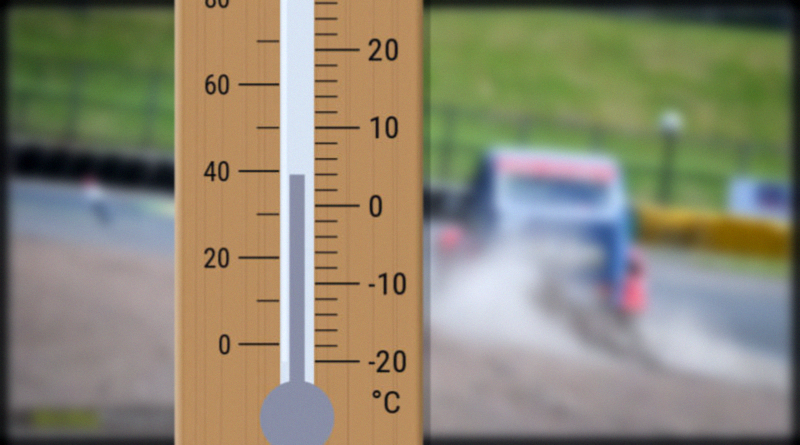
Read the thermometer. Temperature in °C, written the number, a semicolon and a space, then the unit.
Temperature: 4; °C
